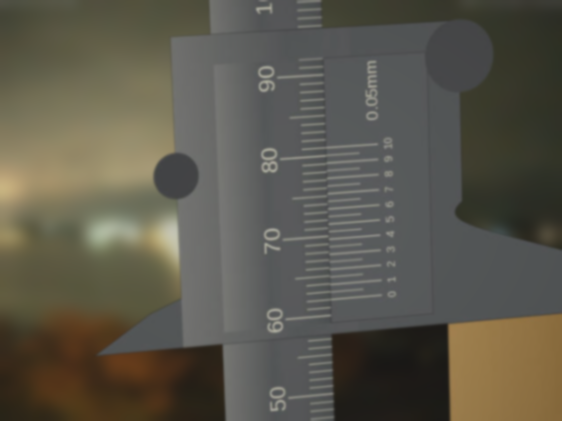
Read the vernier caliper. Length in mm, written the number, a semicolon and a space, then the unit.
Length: 62.0; mm
